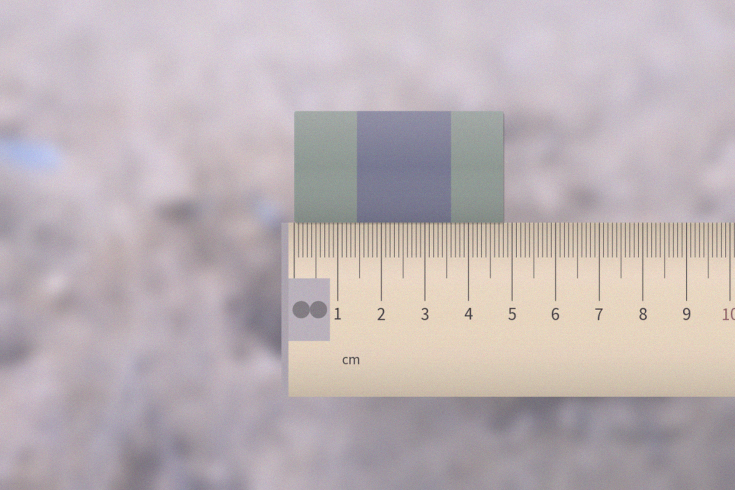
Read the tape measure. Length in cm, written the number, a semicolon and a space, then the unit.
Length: 4.8; cm
